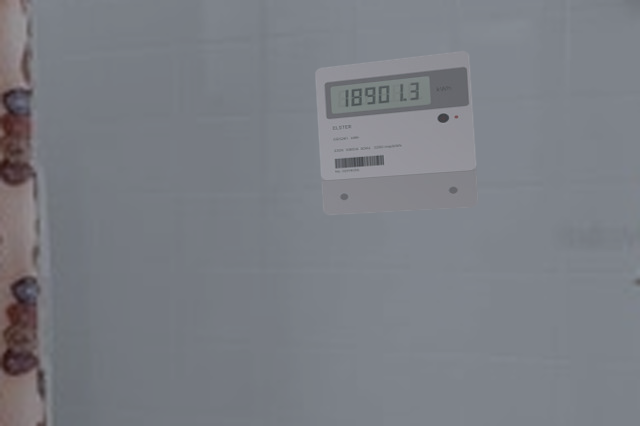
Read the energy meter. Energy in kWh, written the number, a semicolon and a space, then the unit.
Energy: 18901.3; kWh
